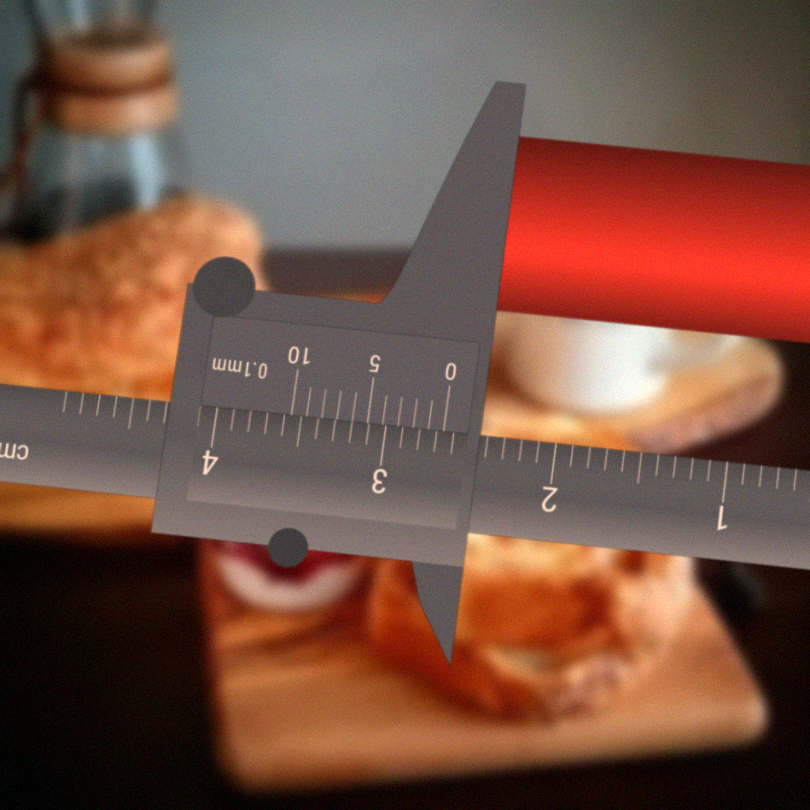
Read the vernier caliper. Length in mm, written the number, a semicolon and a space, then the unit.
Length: 26.6; mm
